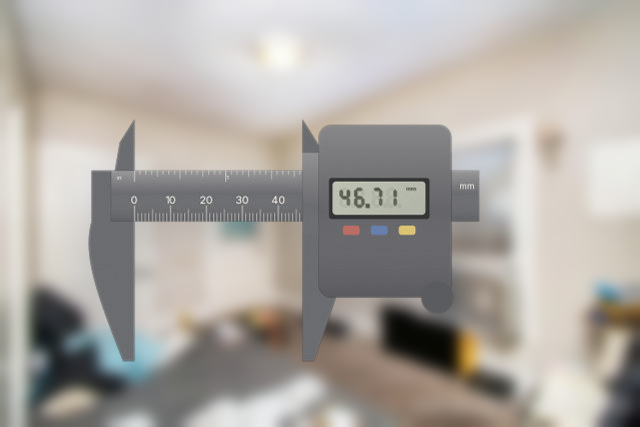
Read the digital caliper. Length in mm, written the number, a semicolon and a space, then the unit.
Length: 46.71; mm
